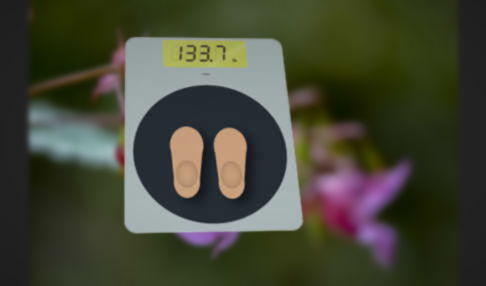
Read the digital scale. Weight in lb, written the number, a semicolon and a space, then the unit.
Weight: 133.7; lb
